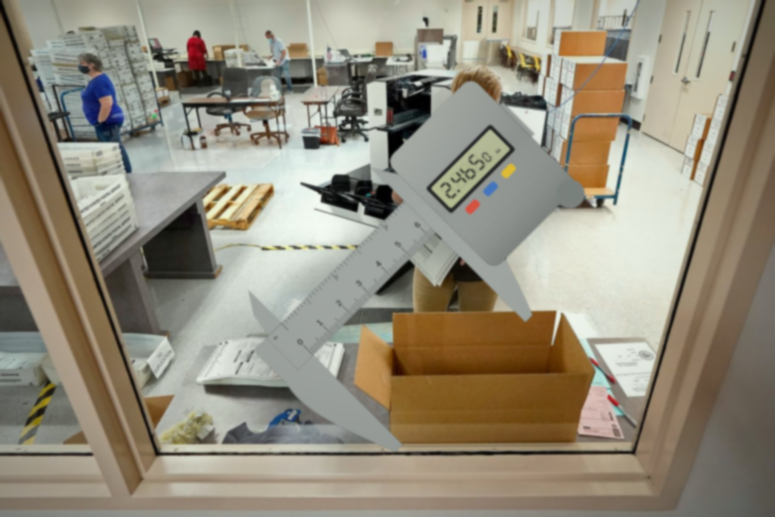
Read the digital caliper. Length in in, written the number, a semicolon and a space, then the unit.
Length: 2.4650; in
